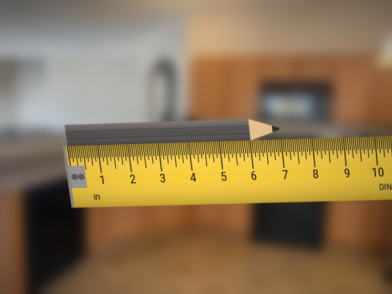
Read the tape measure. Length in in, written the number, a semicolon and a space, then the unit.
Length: 7; in
